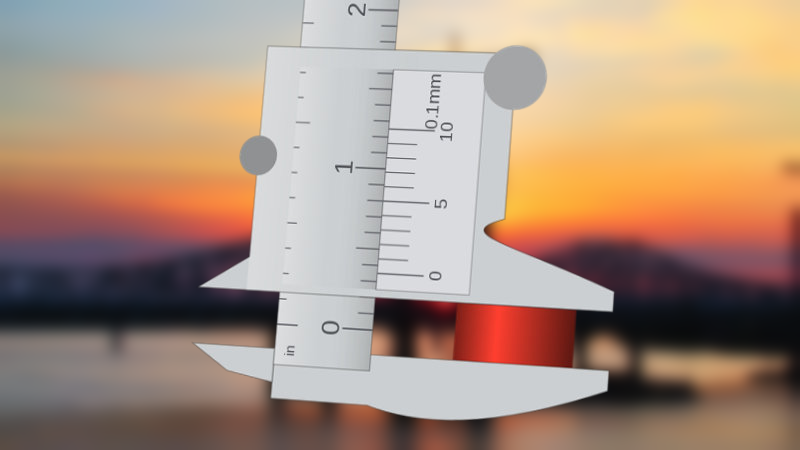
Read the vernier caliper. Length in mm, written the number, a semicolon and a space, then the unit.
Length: 3.5; mm
